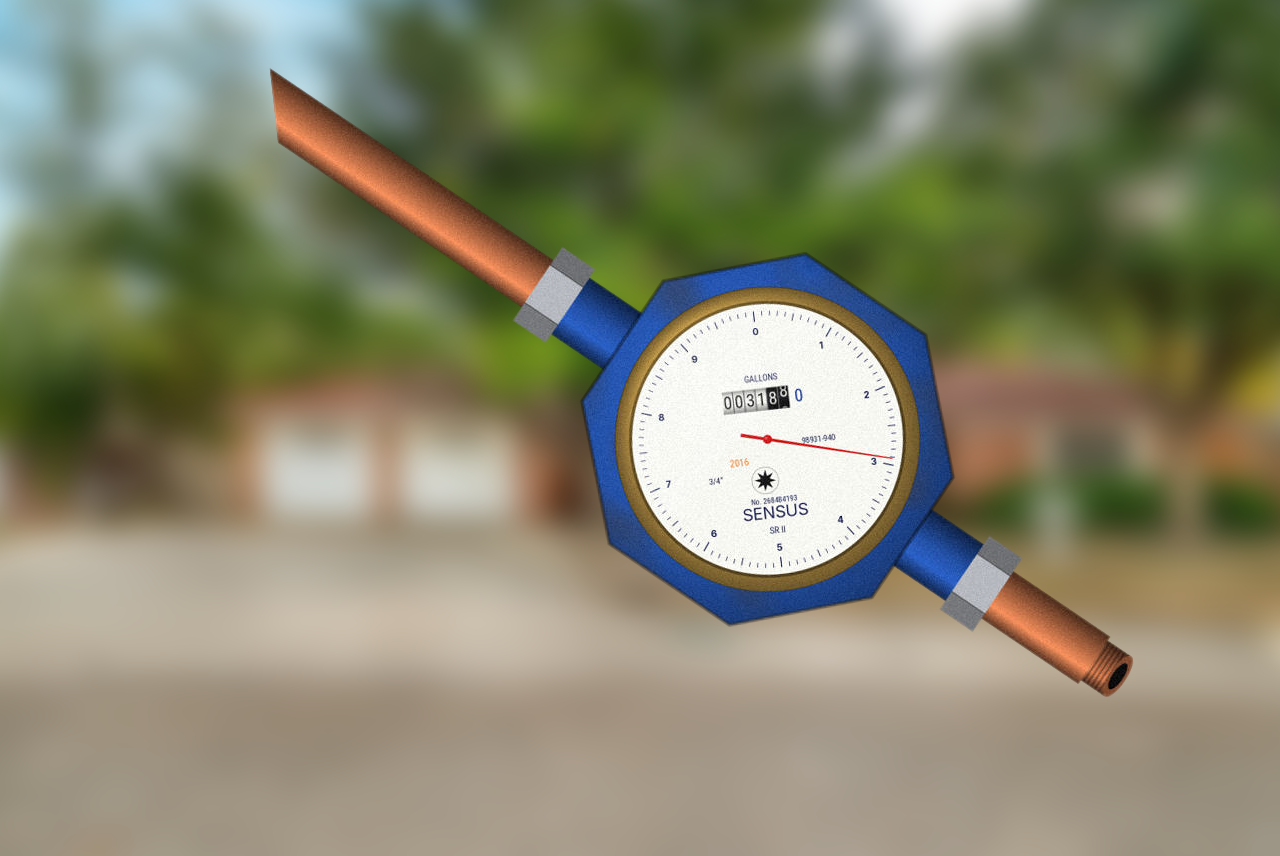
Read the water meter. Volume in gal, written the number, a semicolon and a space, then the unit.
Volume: 31882.9; gal
